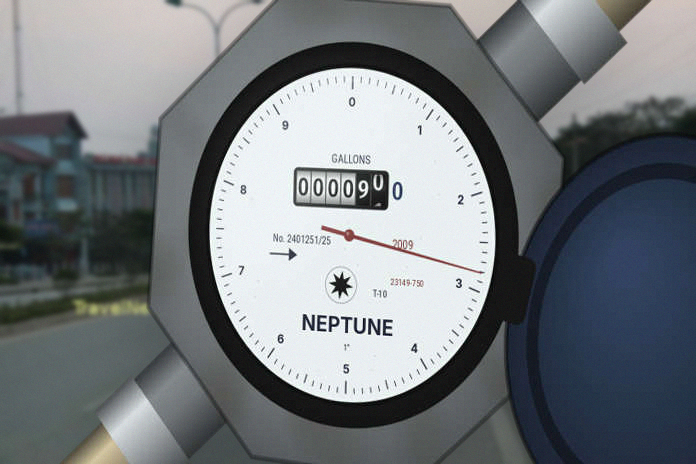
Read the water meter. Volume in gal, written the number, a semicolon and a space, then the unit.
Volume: 902.8; gal
